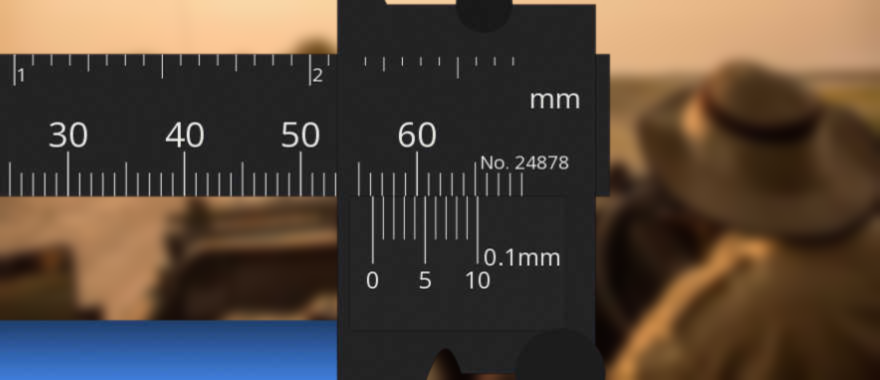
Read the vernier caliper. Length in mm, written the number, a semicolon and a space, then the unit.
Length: 56.2; mm
